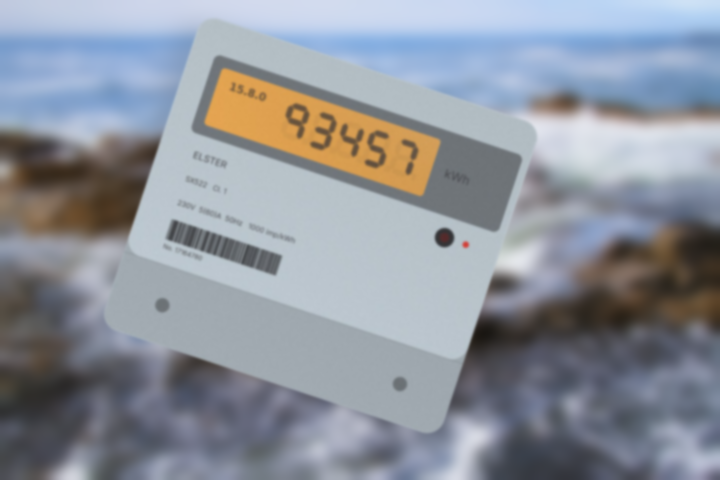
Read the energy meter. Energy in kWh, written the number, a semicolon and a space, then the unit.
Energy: 93457; kWh
